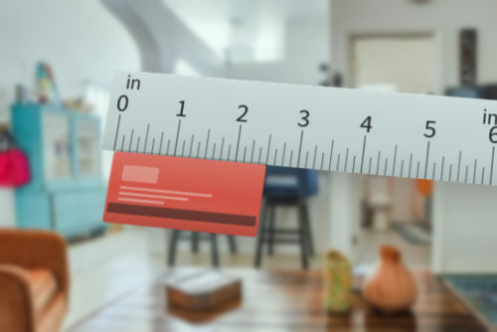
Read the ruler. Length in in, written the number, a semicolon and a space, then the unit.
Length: 2.5; in
